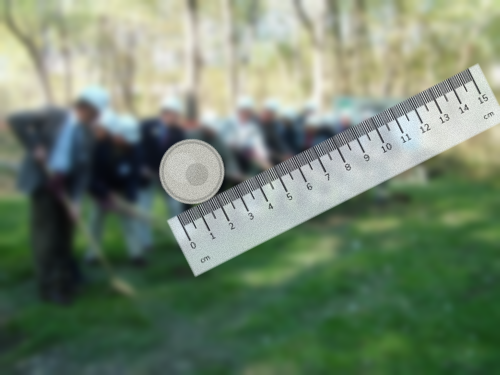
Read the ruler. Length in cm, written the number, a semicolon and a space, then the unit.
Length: 3; cm
